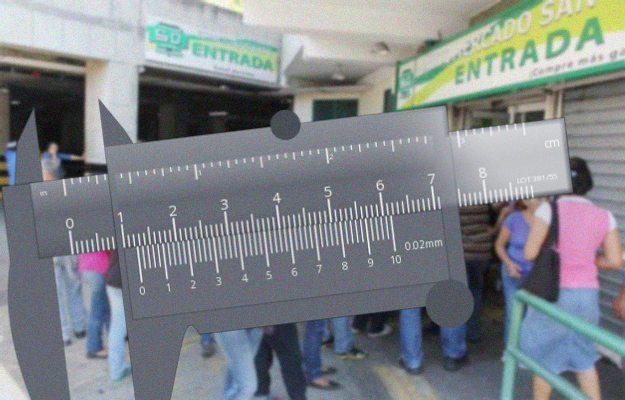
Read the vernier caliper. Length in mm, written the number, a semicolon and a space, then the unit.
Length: 12.5; mm
